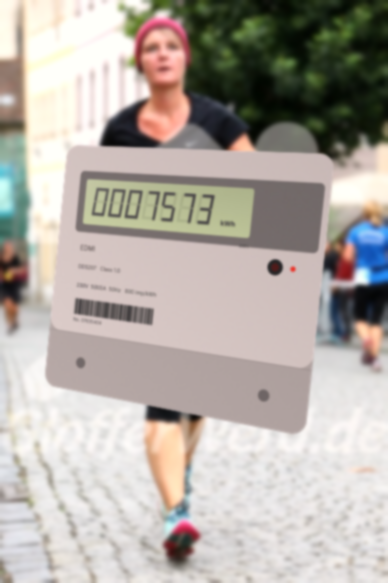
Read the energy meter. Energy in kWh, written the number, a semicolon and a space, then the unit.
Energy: 7573; kWh
